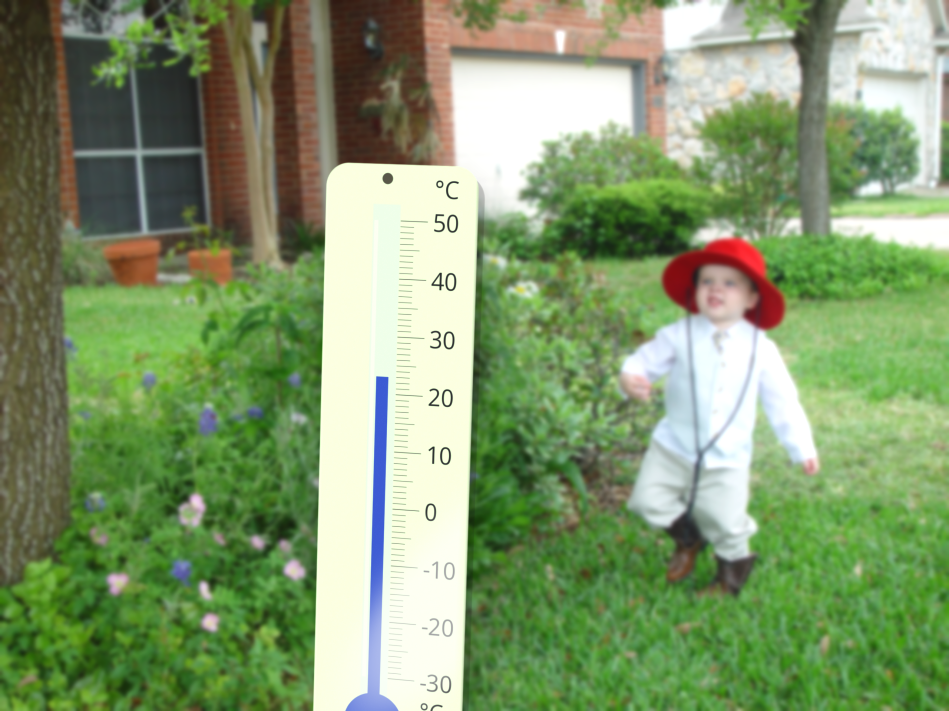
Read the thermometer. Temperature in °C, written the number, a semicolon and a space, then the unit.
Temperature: 23; °C
